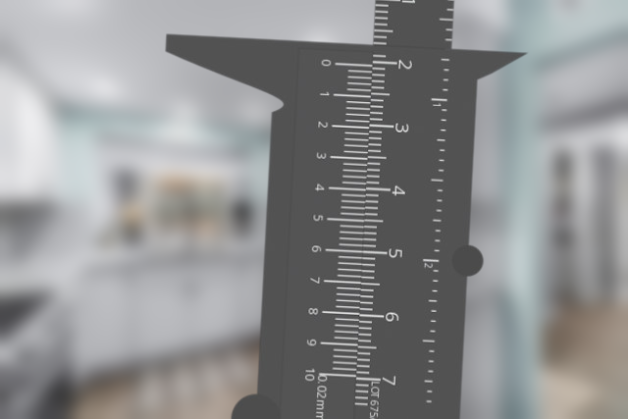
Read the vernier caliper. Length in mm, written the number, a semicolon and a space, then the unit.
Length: 20.6; mm
